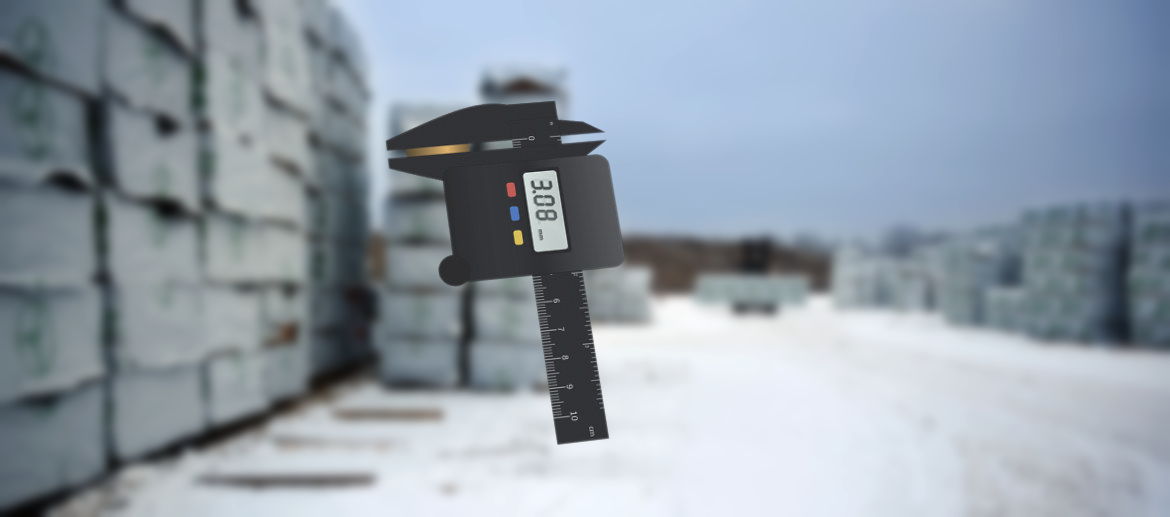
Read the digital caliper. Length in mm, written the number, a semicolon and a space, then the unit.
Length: 3.08; mm
